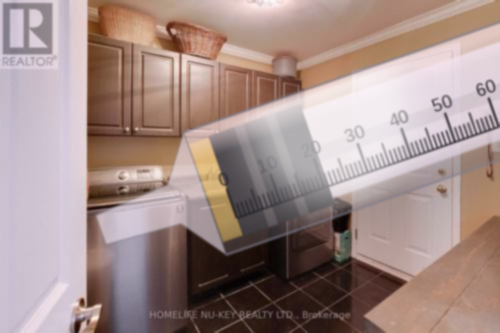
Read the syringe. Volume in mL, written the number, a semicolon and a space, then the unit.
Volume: 0; mL
